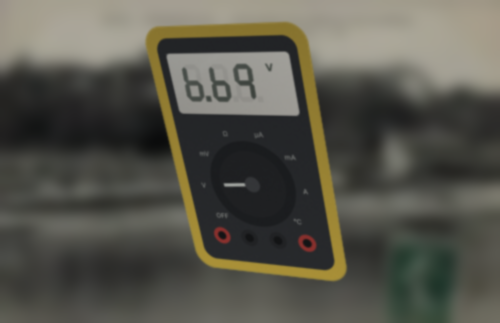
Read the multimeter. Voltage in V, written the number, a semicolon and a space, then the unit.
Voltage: 6.69; V
